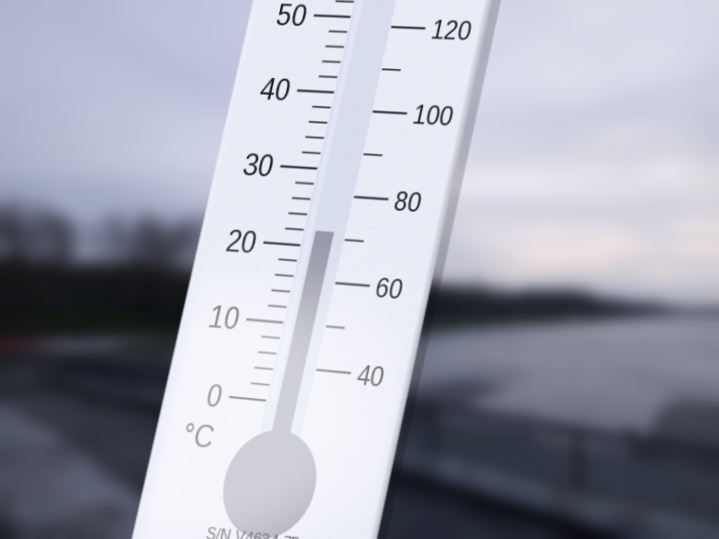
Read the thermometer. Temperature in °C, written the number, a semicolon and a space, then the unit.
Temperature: 22; °C
